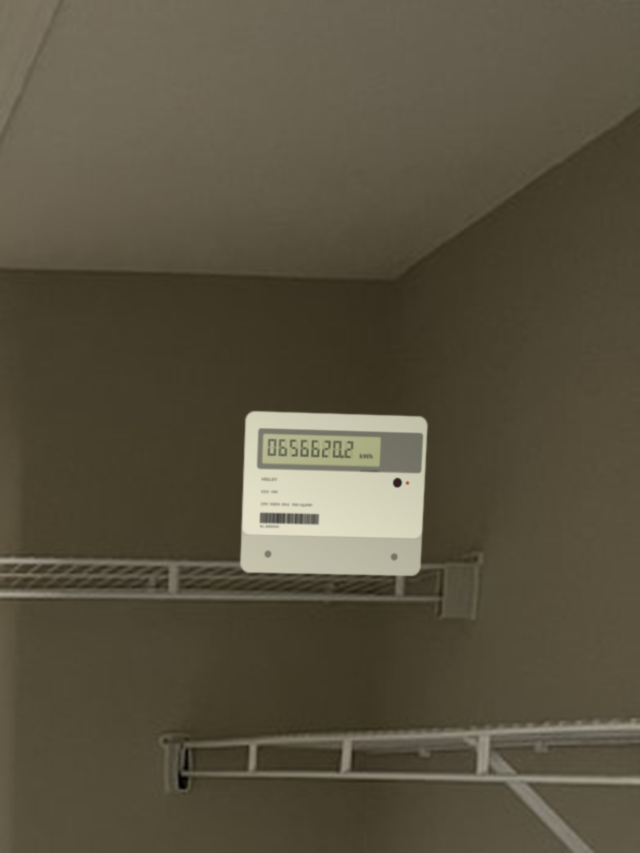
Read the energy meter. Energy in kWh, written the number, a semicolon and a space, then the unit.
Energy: 656620.2; kWh
